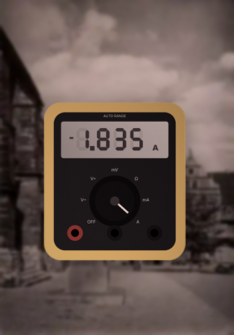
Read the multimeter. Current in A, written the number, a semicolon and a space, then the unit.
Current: -1.835; A
